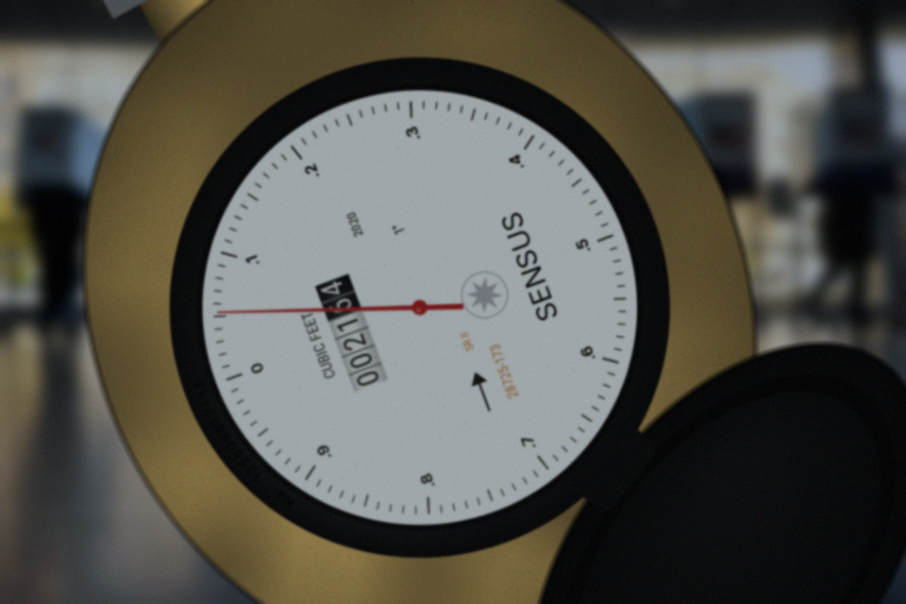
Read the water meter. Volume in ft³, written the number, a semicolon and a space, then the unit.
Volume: 2164.05; ft³
